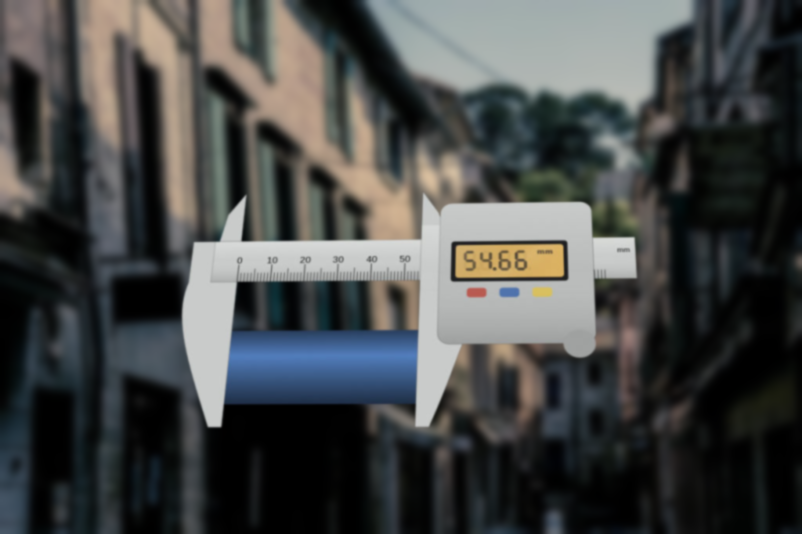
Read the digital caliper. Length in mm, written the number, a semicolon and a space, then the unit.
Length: 54.66; mm
